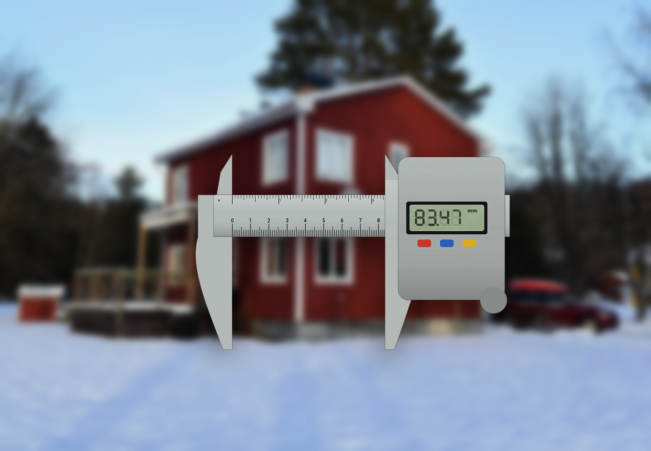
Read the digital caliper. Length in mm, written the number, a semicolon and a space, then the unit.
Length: 83.47; mm
